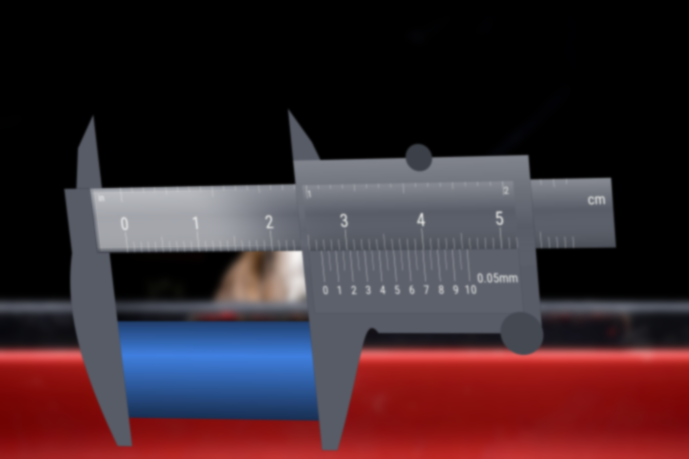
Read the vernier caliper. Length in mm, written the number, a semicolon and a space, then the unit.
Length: 26.6; mm
